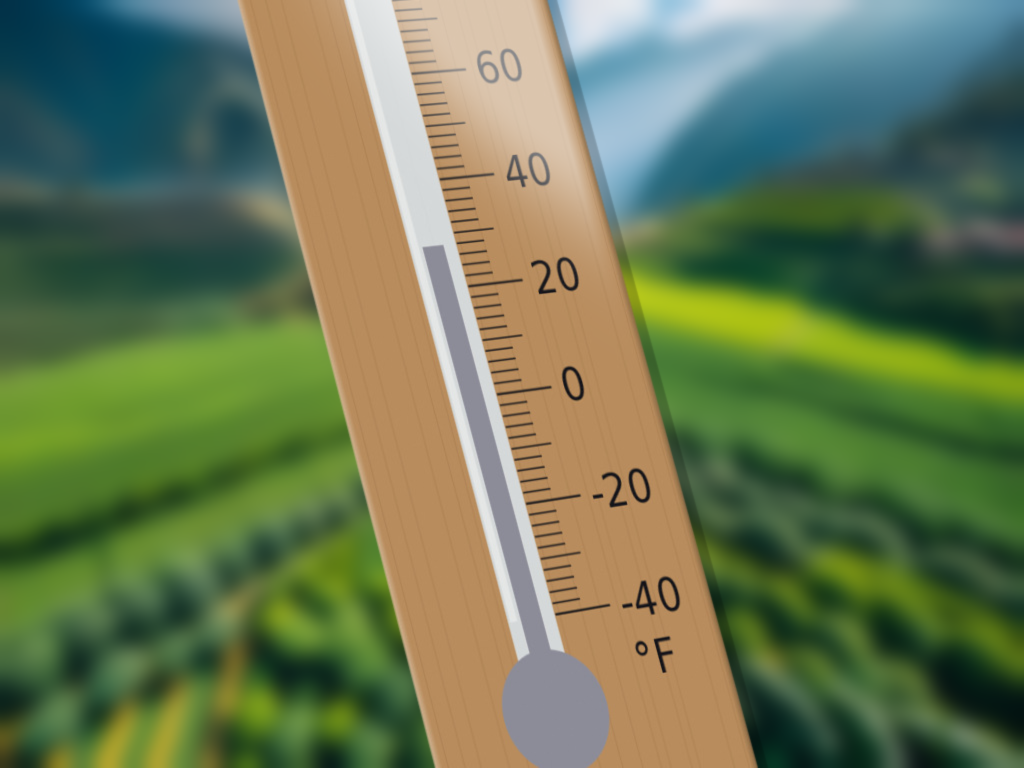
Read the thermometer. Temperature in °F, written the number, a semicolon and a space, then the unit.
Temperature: 28; °F
